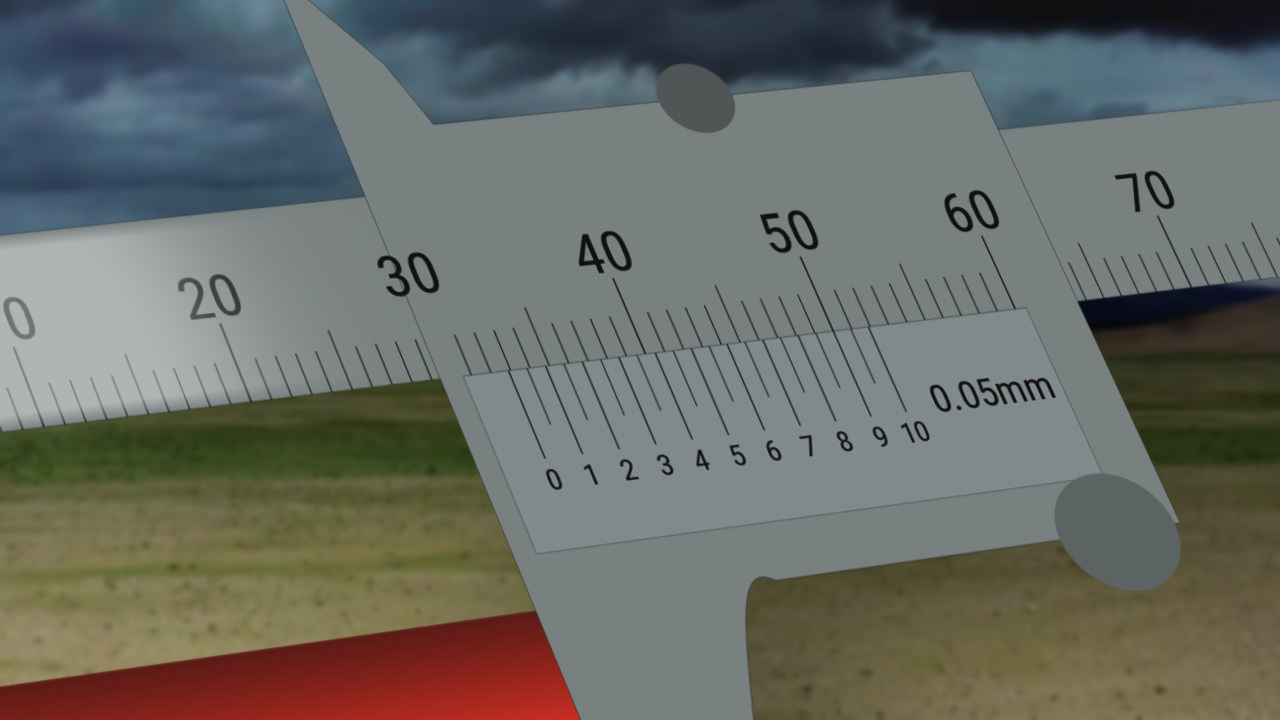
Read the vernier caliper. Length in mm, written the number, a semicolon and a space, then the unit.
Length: 32.9; mm
